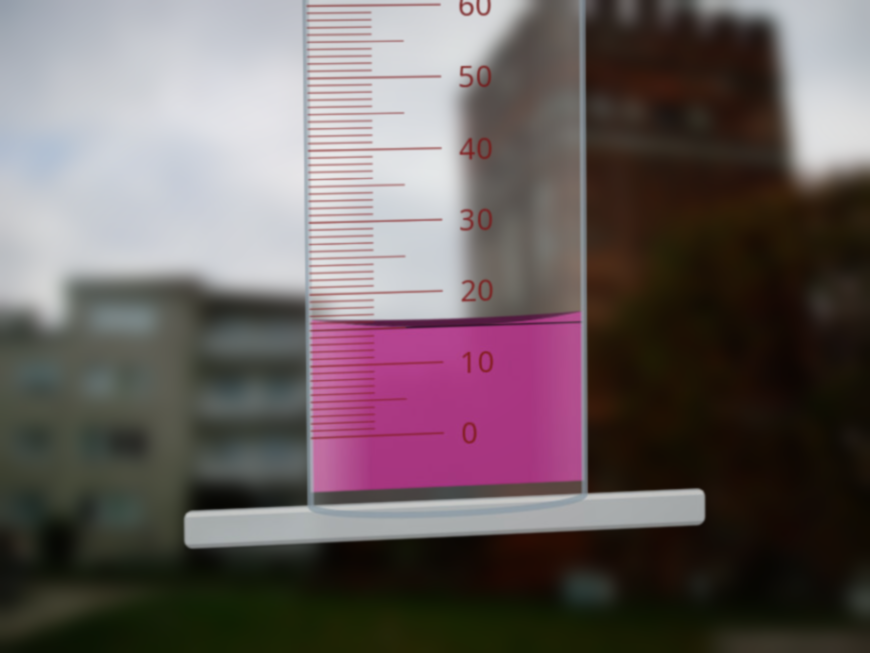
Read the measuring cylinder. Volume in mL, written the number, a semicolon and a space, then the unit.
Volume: 15; mL
